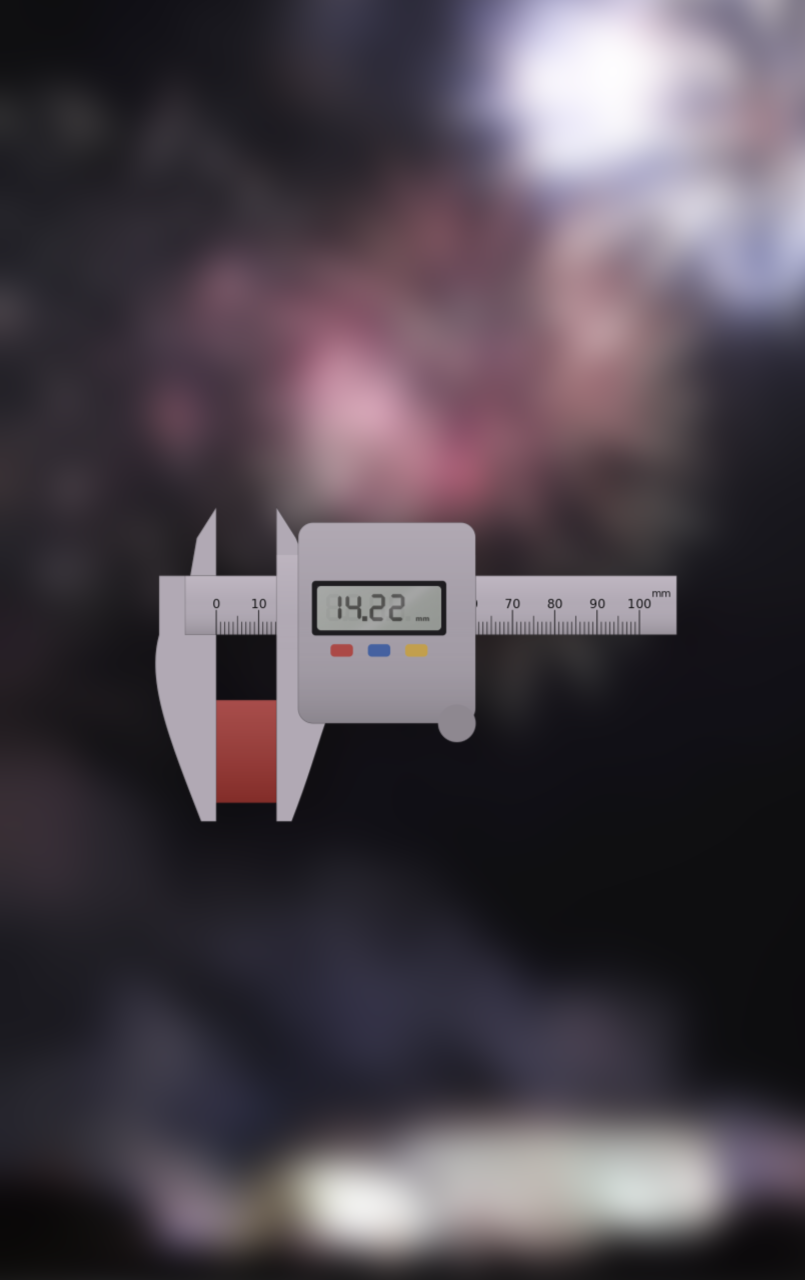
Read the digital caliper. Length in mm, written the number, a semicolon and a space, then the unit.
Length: 14.22; mm
